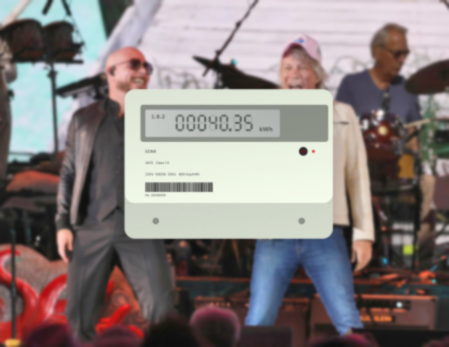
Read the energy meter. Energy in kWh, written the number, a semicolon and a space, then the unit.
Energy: 40.35; kWh
